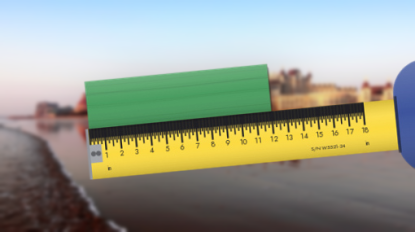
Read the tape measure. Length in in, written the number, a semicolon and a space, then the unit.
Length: 12; in
